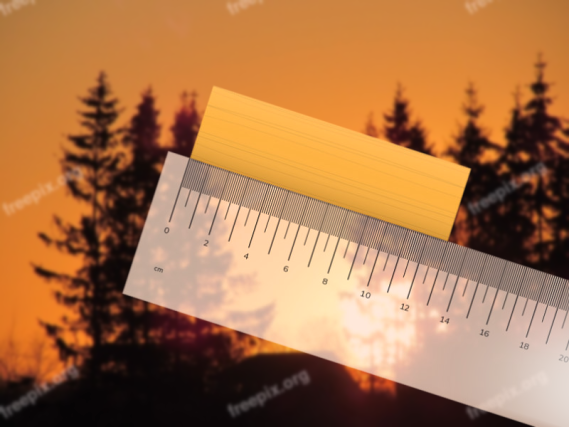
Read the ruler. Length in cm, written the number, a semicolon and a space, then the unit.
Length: 13; cm
